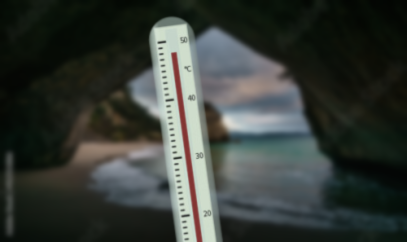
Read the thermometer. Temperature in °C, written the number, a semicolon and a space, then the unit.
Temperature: 48; °C
